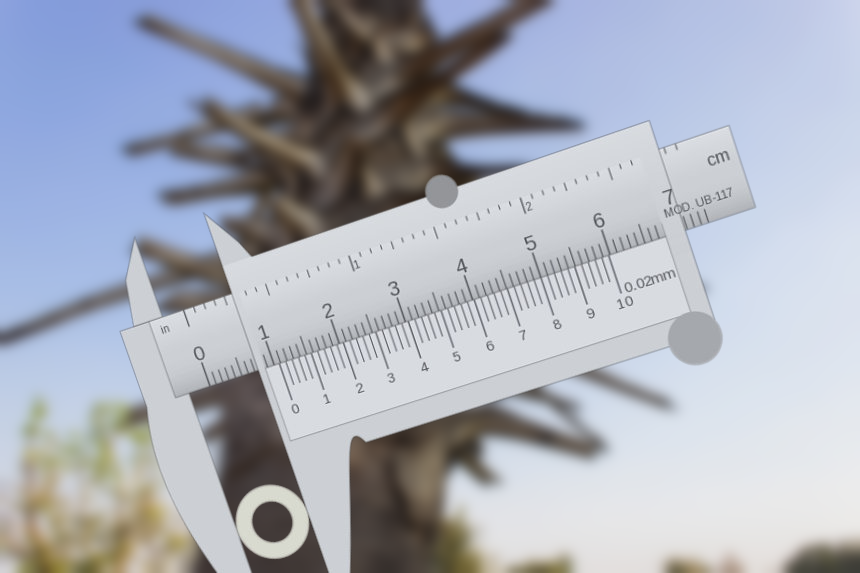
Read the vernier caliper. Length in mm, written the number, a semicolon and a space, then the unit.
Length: 10.8; mm
